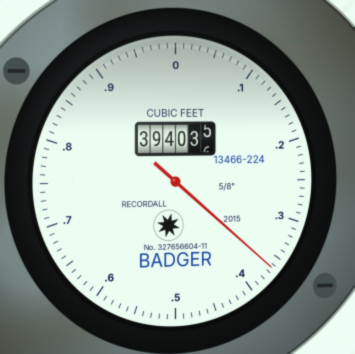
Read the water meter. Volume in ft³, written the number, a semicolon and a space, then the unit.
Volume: 394035.36; ft³
